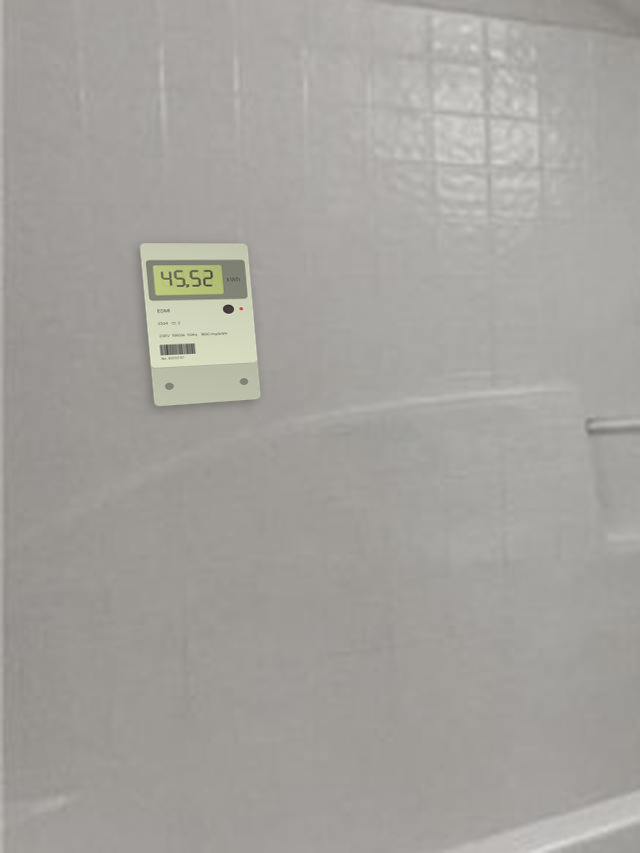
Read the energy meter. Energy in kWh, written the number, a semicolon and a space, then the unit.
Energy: 45.52; kWh
